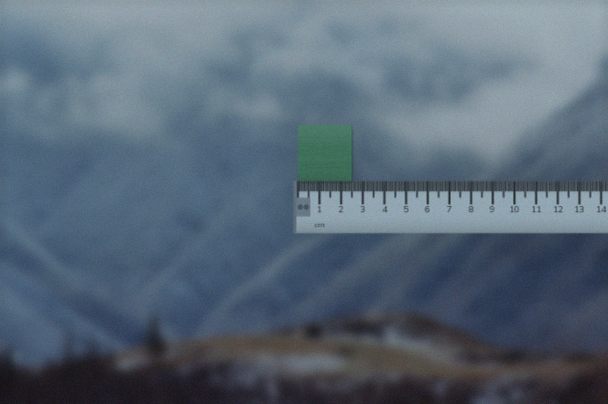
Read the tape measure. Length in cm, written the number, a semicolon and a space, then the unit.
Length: 2.5; cm
